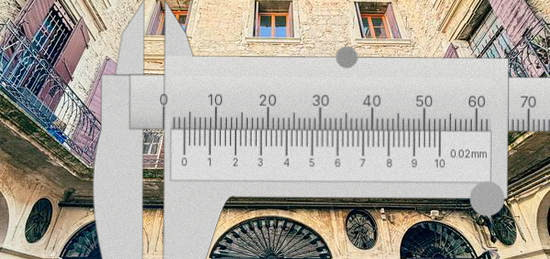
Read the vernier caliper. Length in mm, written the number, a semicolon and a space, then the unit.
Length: 4.0; mm
